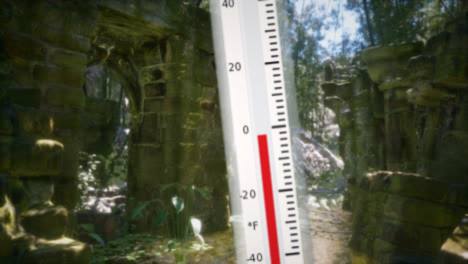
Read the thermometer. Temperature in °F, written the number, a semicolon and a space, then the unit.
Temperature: -2; °F
